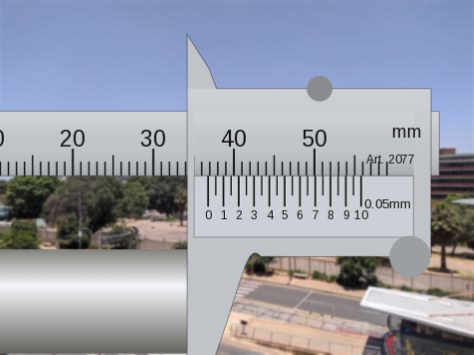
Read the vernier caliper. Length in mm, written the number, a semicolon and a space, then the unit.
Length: 36.8; mm
